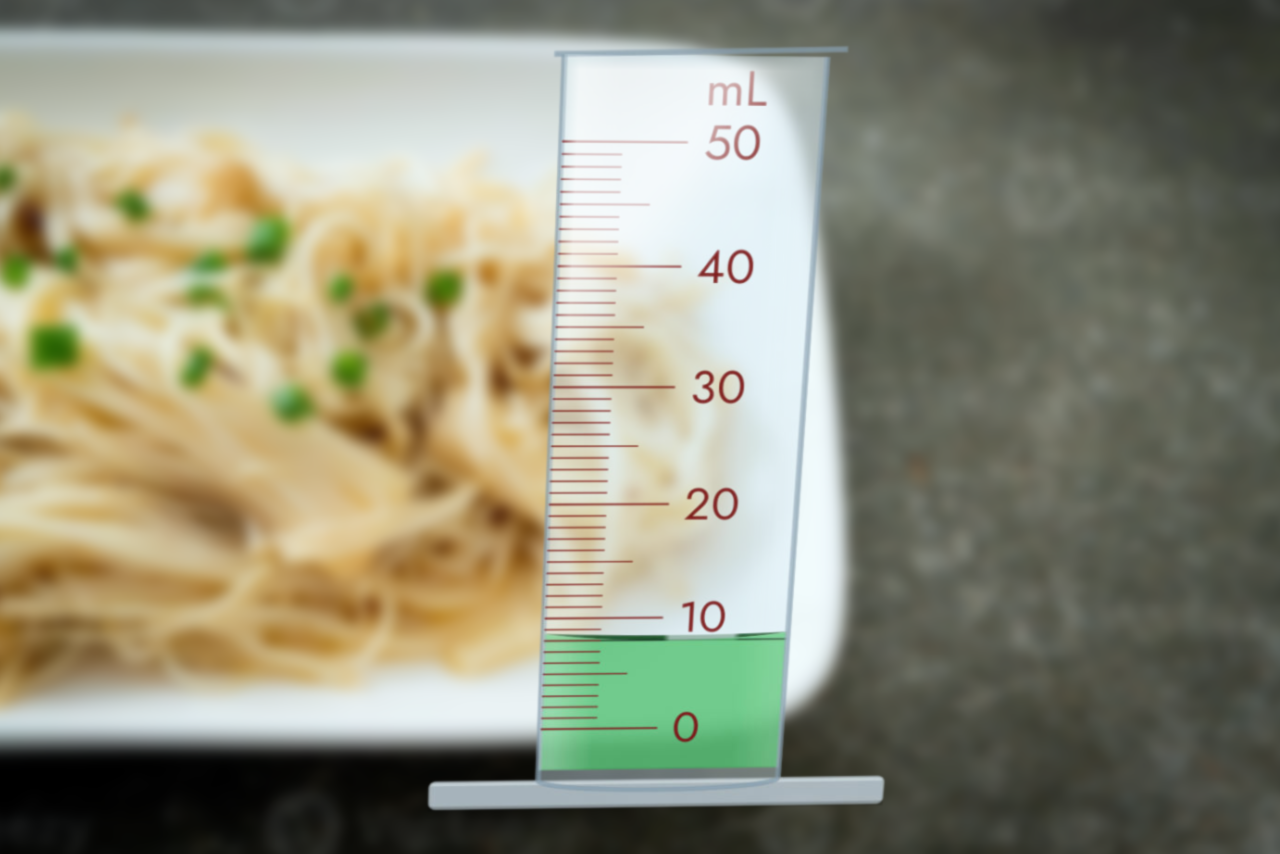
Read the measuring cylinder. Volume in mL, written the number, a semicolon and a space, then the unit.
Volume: 8; mL
